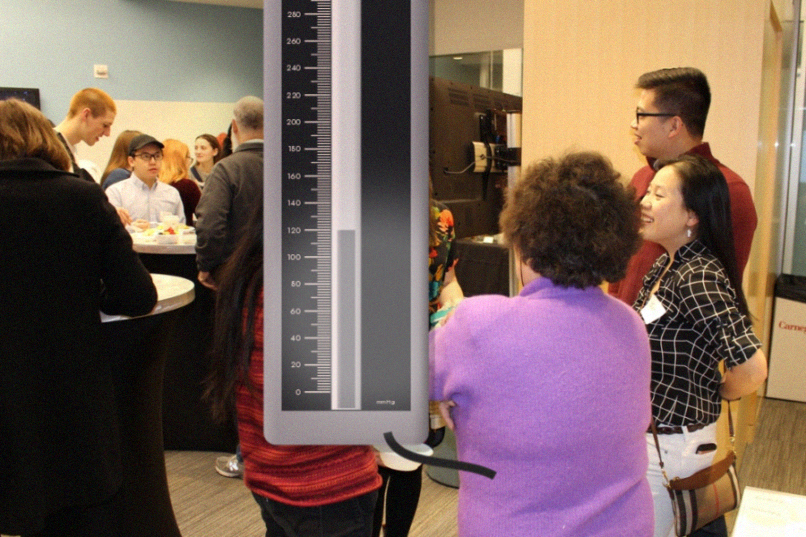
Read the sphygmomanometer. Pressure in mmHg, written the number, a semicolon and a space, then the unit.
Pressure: 120; mmHg
